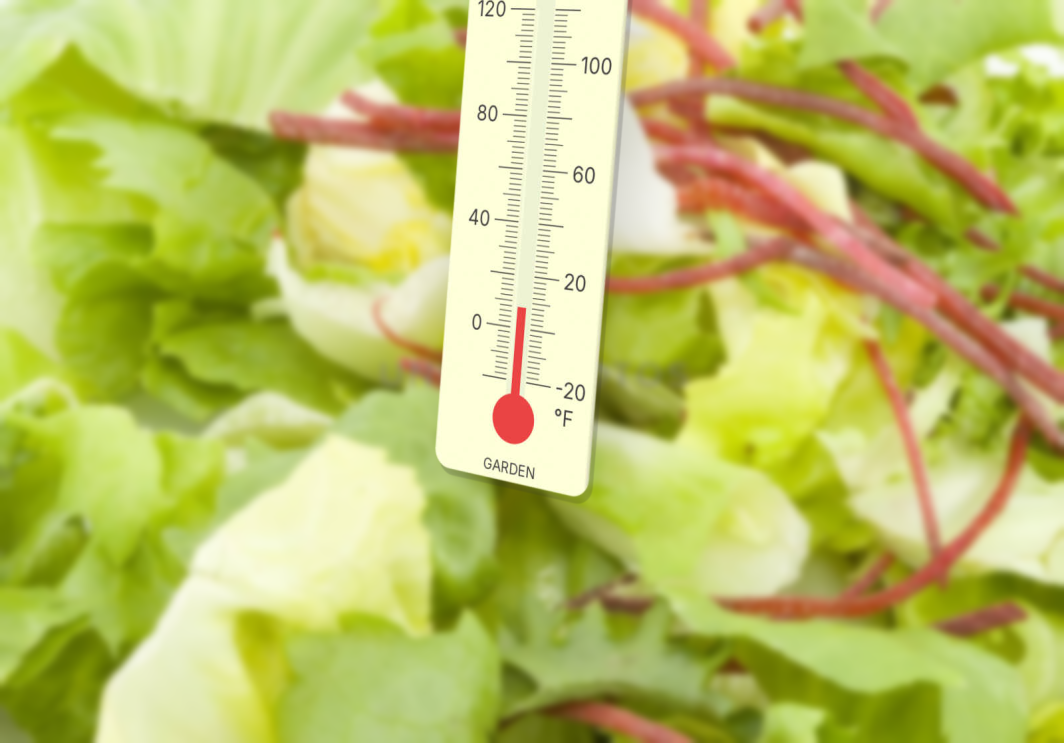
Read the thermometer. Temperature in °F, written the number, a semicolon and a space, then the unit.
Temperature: 8; °F
